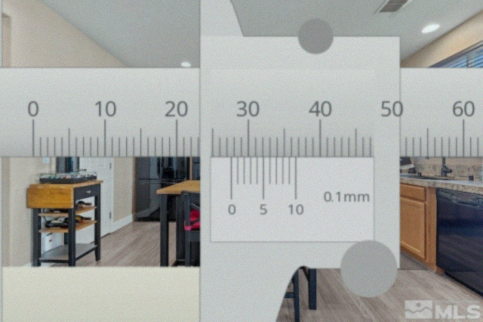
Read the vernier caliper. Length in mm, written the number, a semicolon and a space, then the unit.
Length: 27.6; mm
